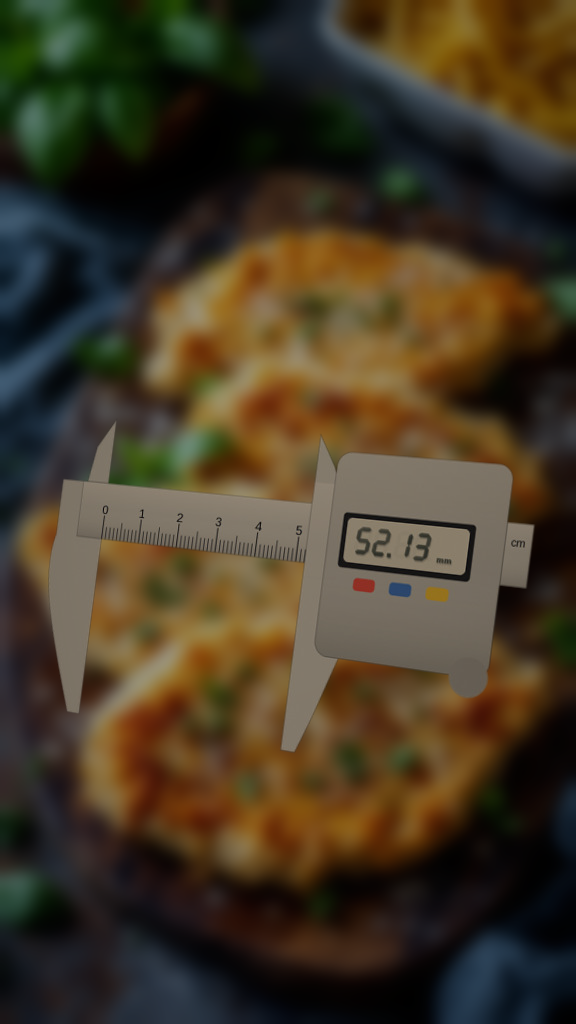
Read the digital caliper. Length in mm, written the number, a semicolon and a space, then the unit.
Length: 52.13; mm
